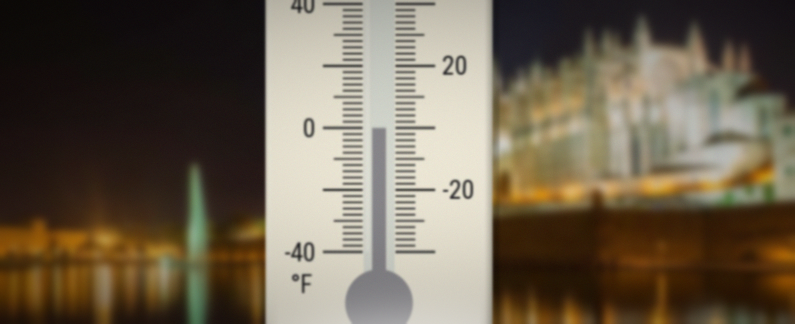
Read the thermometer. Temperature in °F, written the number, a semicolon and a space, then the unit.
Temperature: 0; °F
